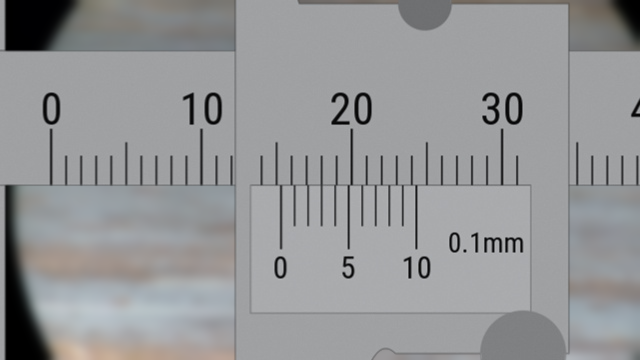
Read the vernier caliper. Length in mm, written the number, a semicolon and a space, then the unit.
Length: 15.3; mm
